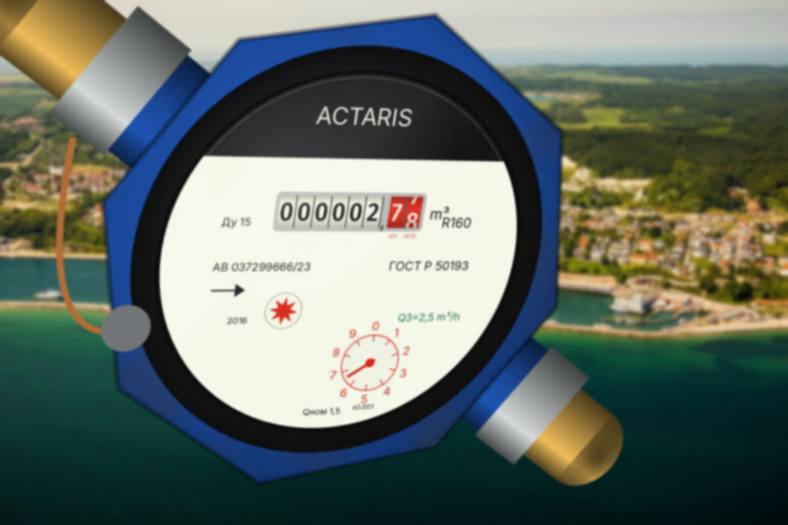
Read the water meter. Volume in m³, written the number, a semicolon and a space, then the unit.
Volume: 2.776; m³
